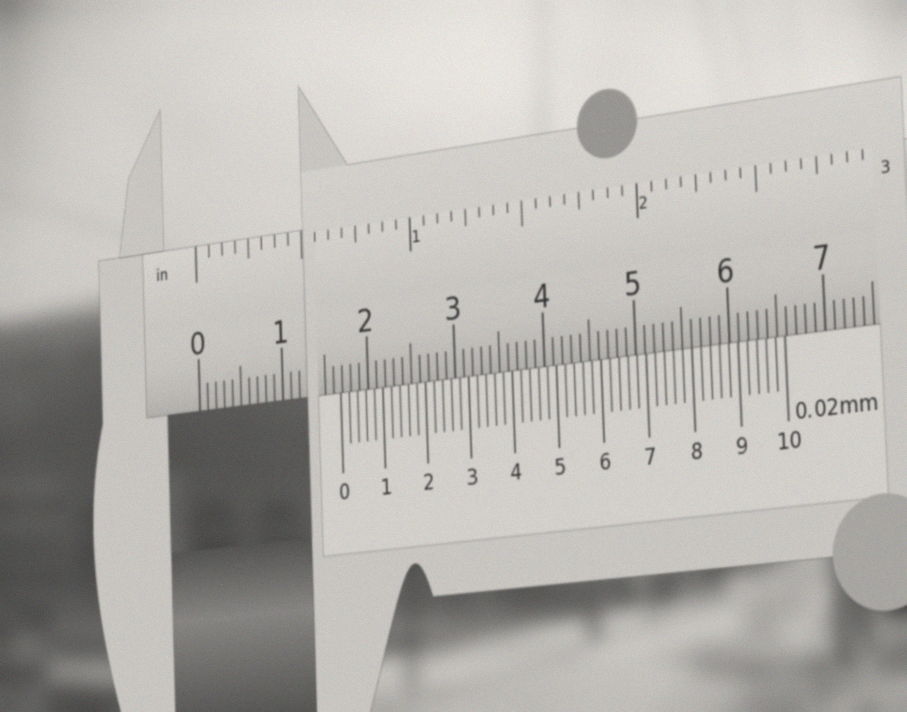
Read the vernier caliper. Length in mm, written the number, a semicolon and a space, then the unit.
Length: 16.8; mm
